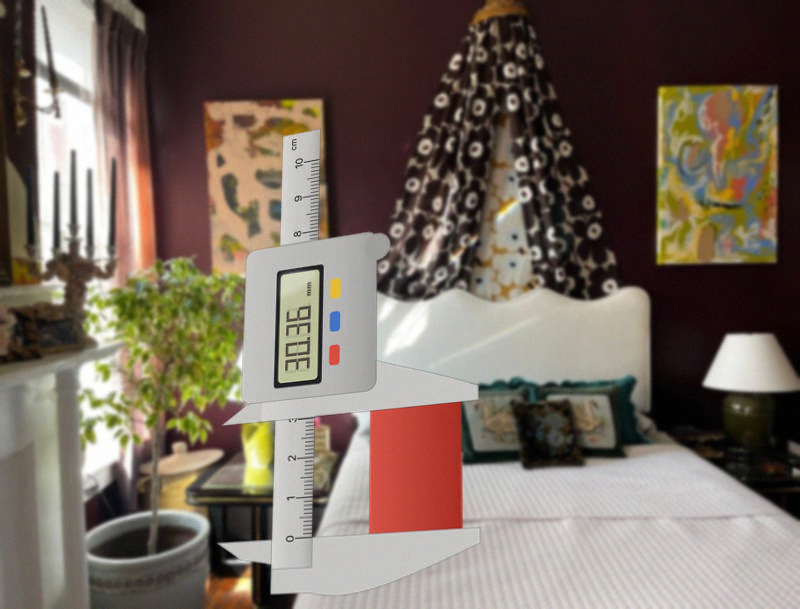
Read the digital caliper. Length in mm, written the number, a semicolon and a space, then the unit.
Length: 30.36; mm
